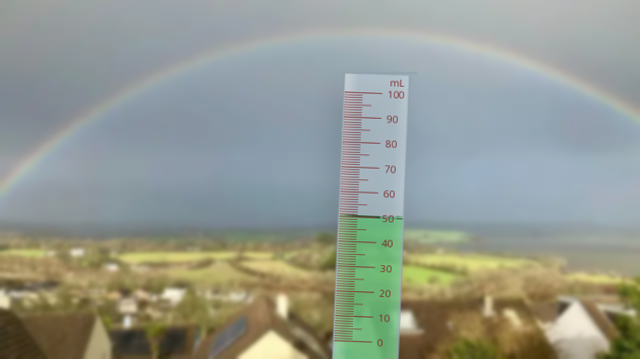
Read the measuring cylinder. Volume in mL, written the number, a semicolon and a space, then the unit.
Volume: 50; mL
